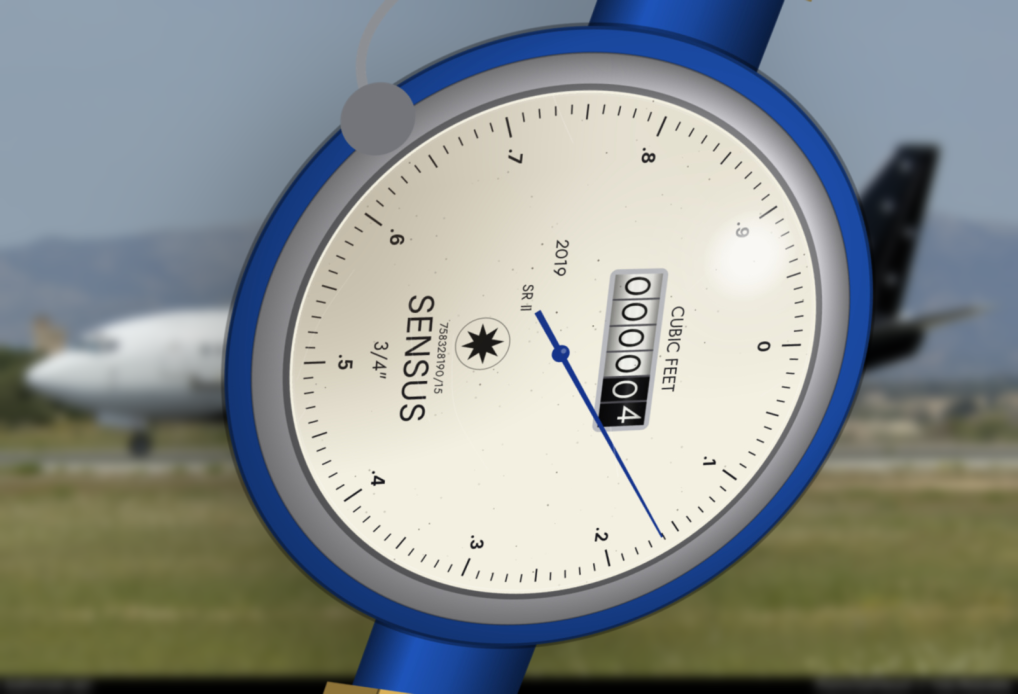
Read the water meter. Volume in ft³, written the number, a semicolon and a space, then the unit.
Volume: 4.16; ft³
